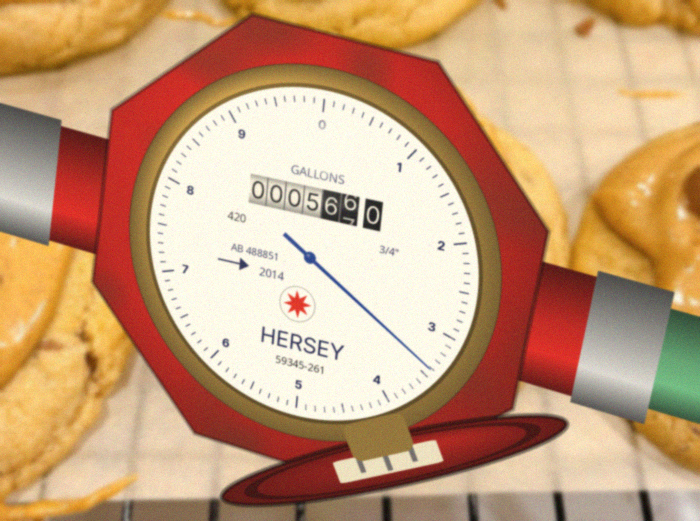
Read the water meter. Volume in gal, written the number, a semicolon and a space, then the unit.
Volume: 5663.4; gal
